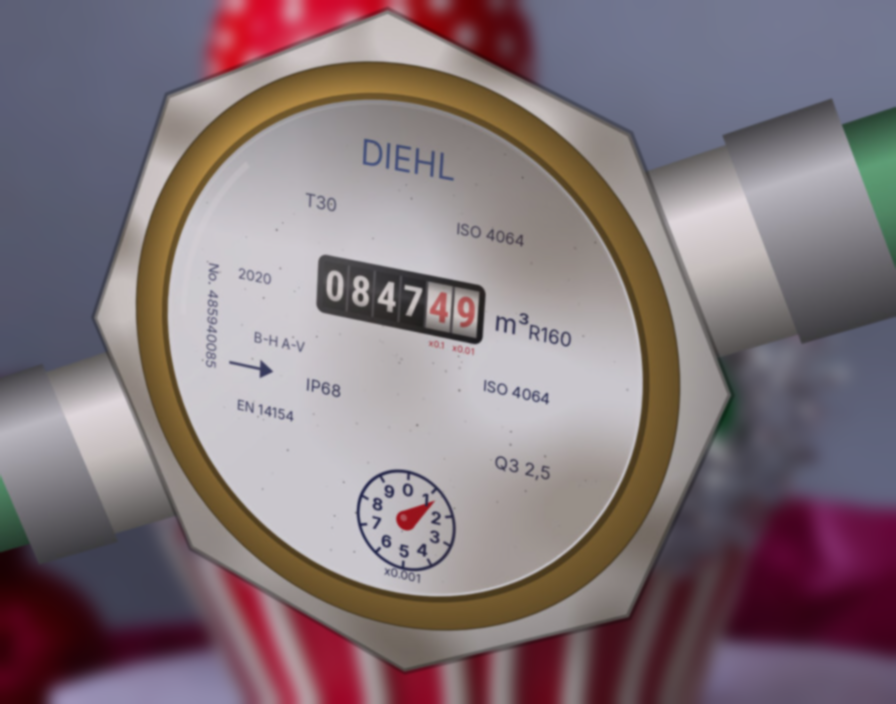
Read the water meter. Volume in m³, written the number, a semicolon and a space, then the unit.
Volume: 847.491; m³
